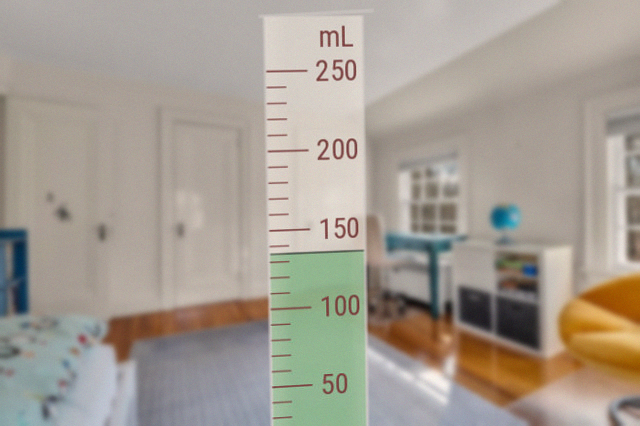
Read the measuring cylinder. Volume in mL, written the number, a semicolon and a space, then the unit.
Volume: 135; mL
